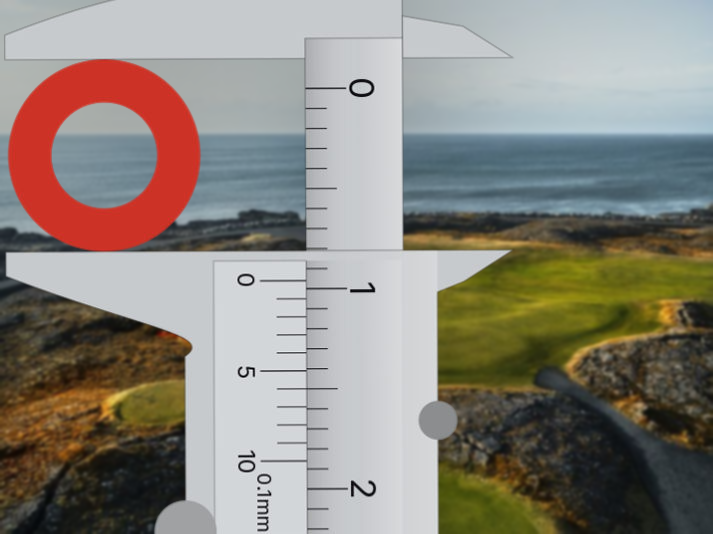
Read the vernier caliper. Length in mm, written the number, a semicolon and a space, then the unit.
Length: 9.6; mm
